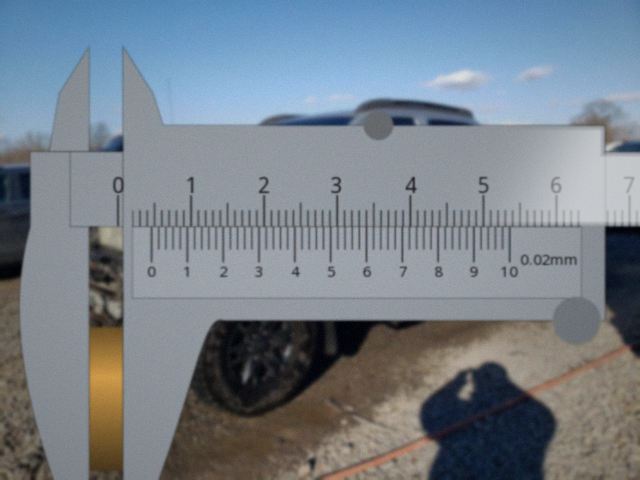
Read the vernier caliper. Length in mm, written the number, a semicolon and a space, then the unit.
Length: 4.6; mm
